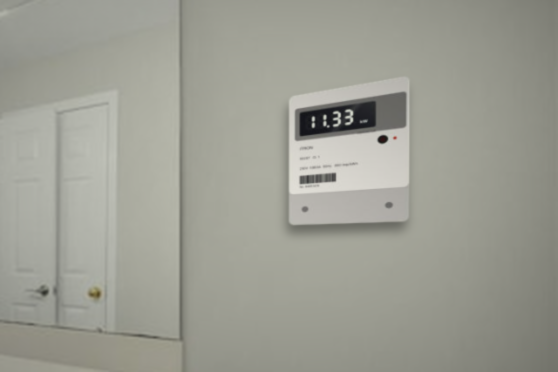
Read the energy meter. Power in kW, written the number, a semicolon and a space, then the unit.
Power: 11.33; kW
